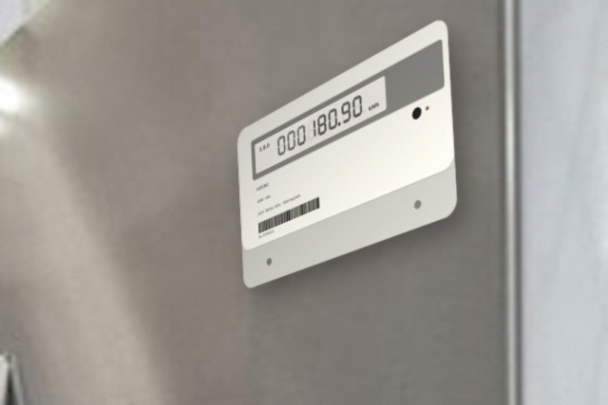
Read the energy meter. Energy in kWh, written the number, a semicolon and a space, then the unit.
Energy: 180.90; kWh
